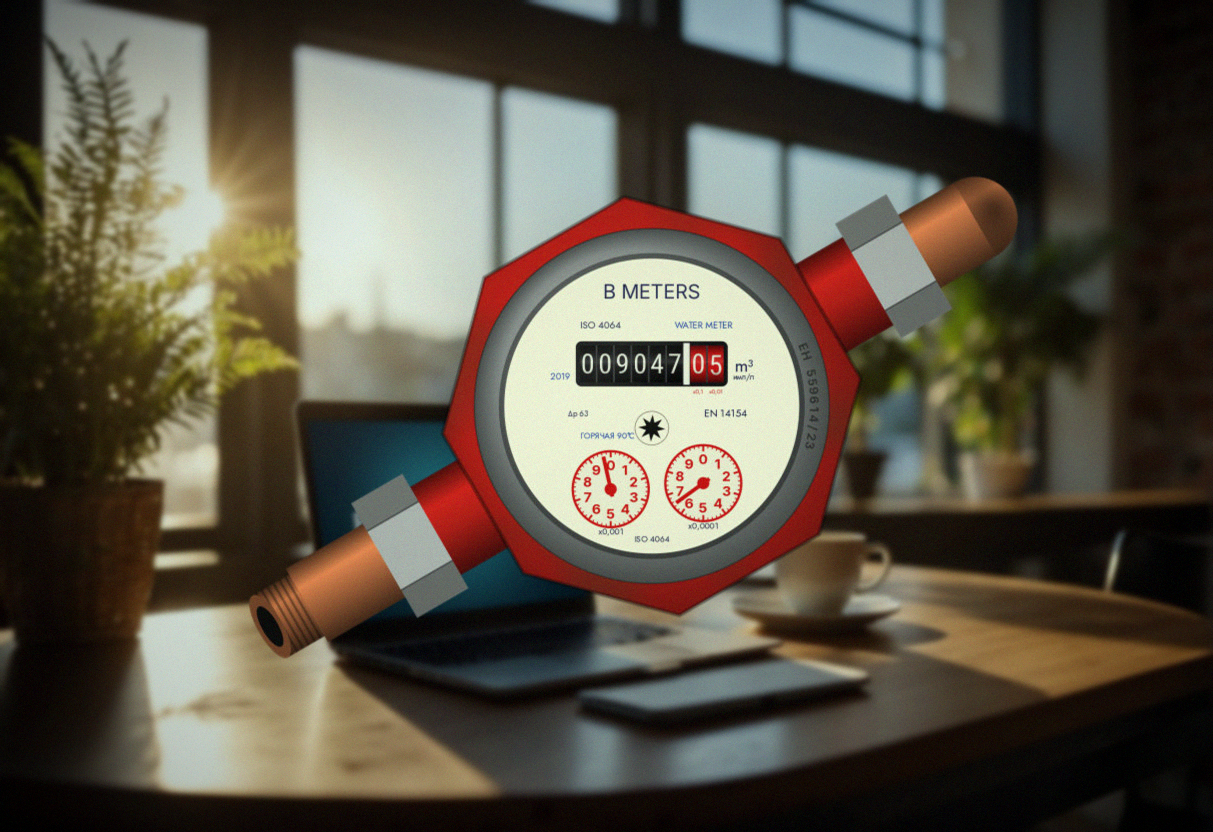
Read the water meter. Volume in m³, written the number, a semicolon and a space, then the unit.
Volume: 9047.0496; m³
